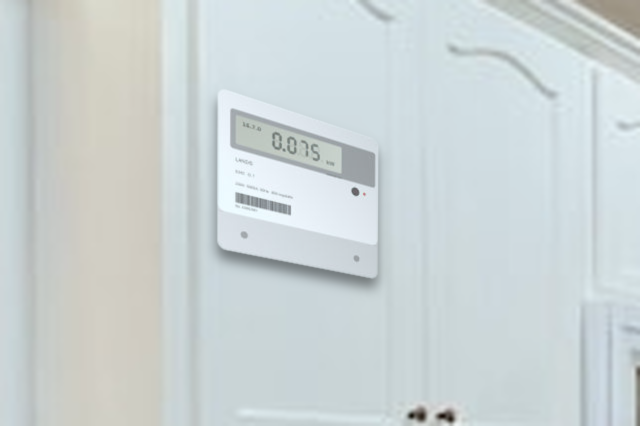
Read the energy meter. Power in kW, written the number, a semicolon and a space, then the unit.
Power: 0.075; kW
